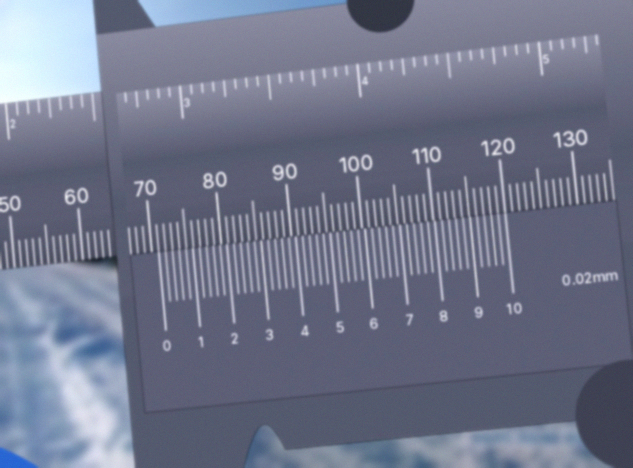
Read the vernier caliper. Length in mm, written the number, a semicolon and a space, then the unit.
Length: 71.0; mm
